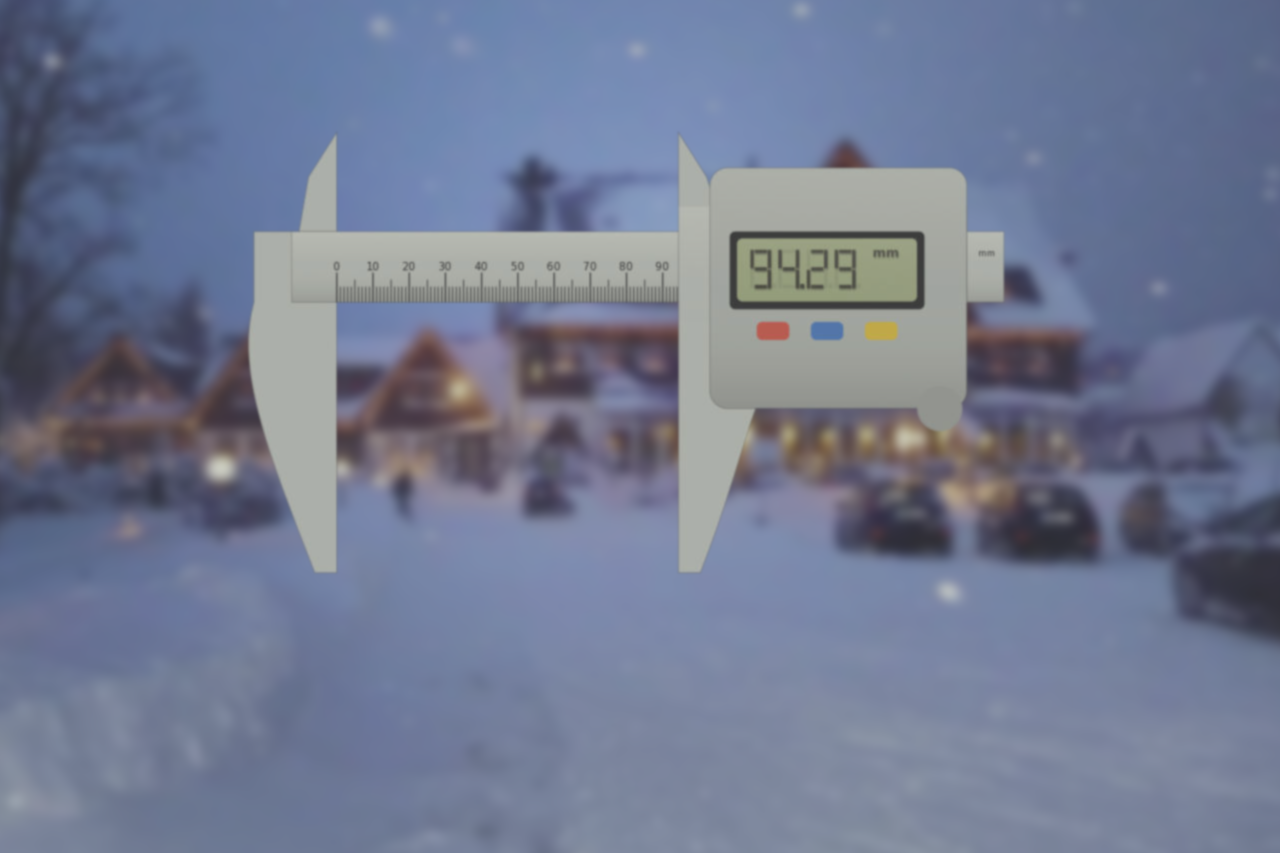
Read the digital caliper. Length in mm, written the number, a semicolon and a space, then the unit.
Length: 94.29; mm
